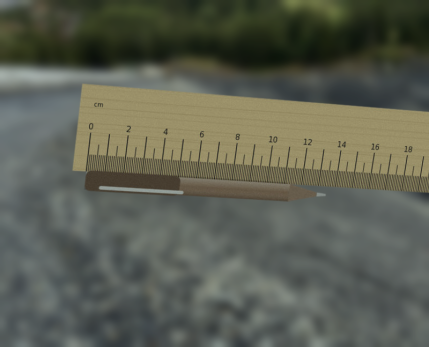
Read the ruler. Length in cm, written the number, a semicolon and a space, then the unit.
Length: 13.5; cm
